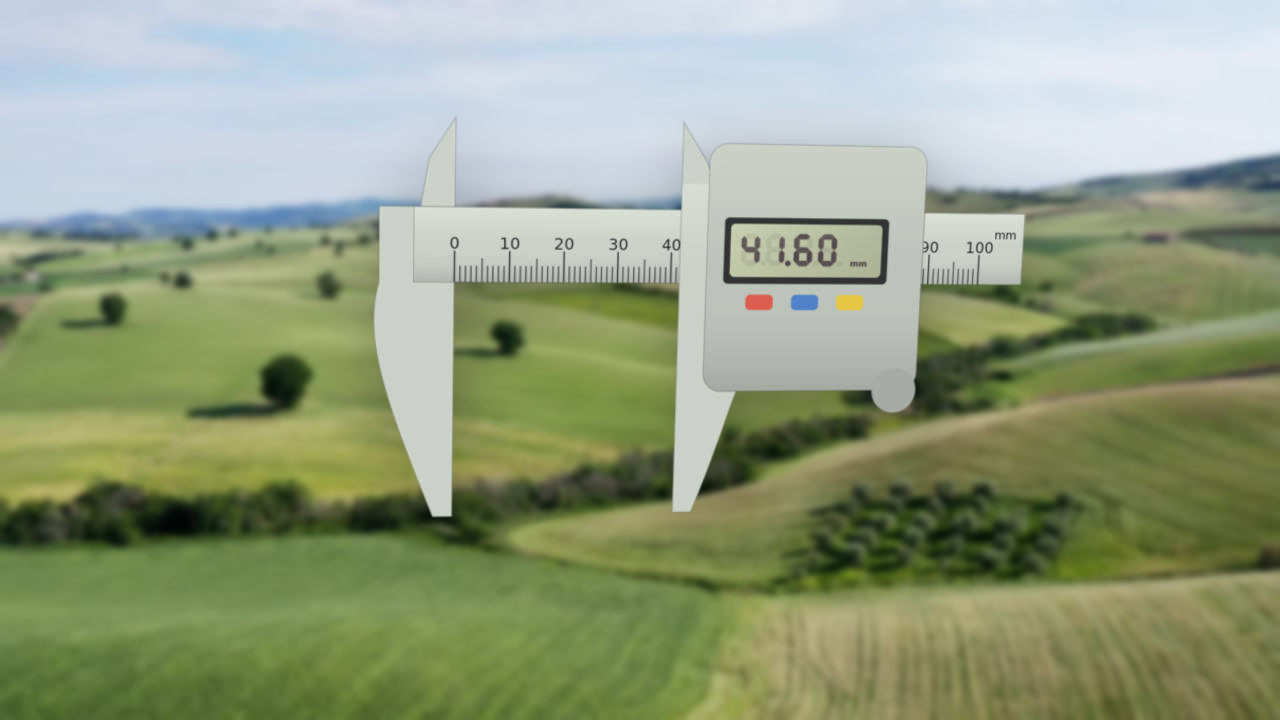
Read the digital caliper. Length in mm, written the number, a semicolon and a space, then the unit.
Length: 41.60; mm
